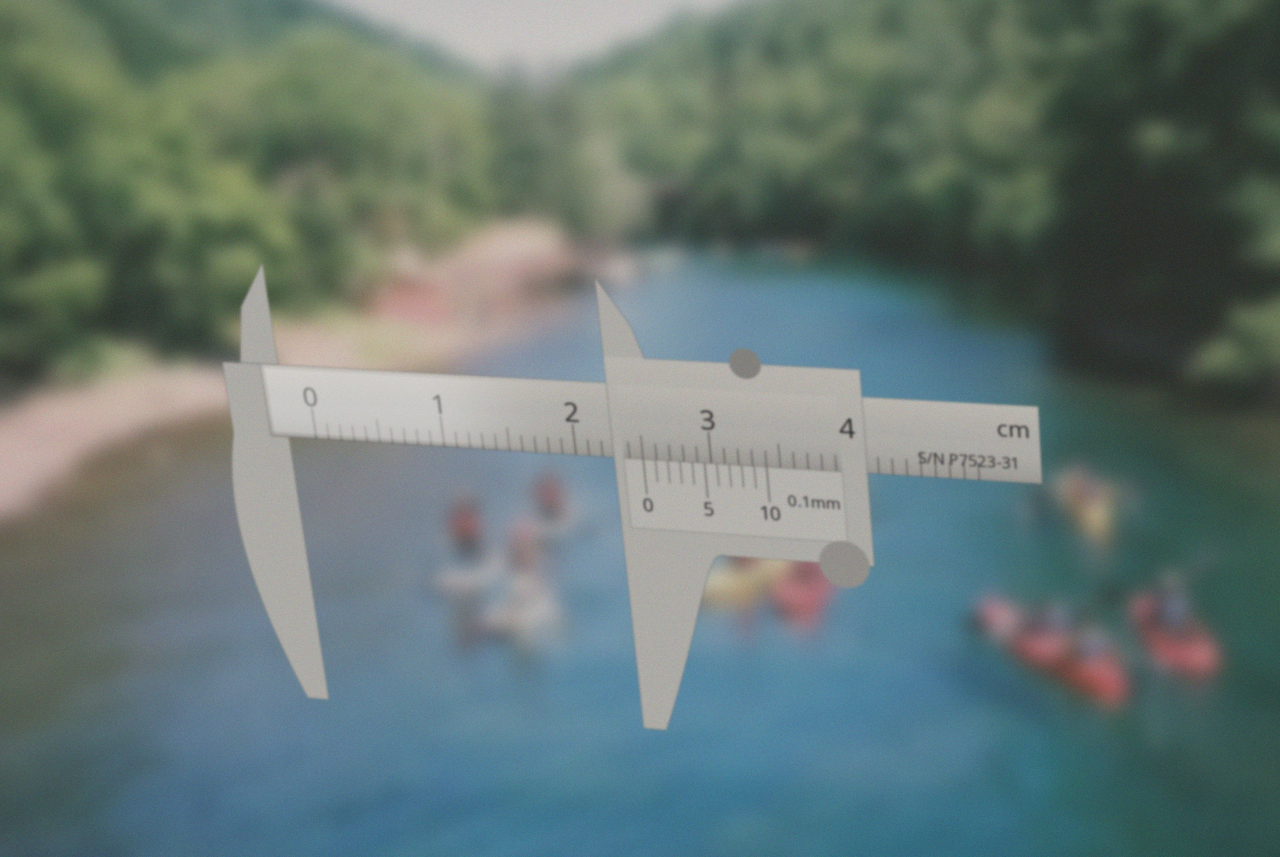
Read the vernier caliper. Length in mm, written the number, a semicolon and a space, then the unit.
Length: 25.0; mm
